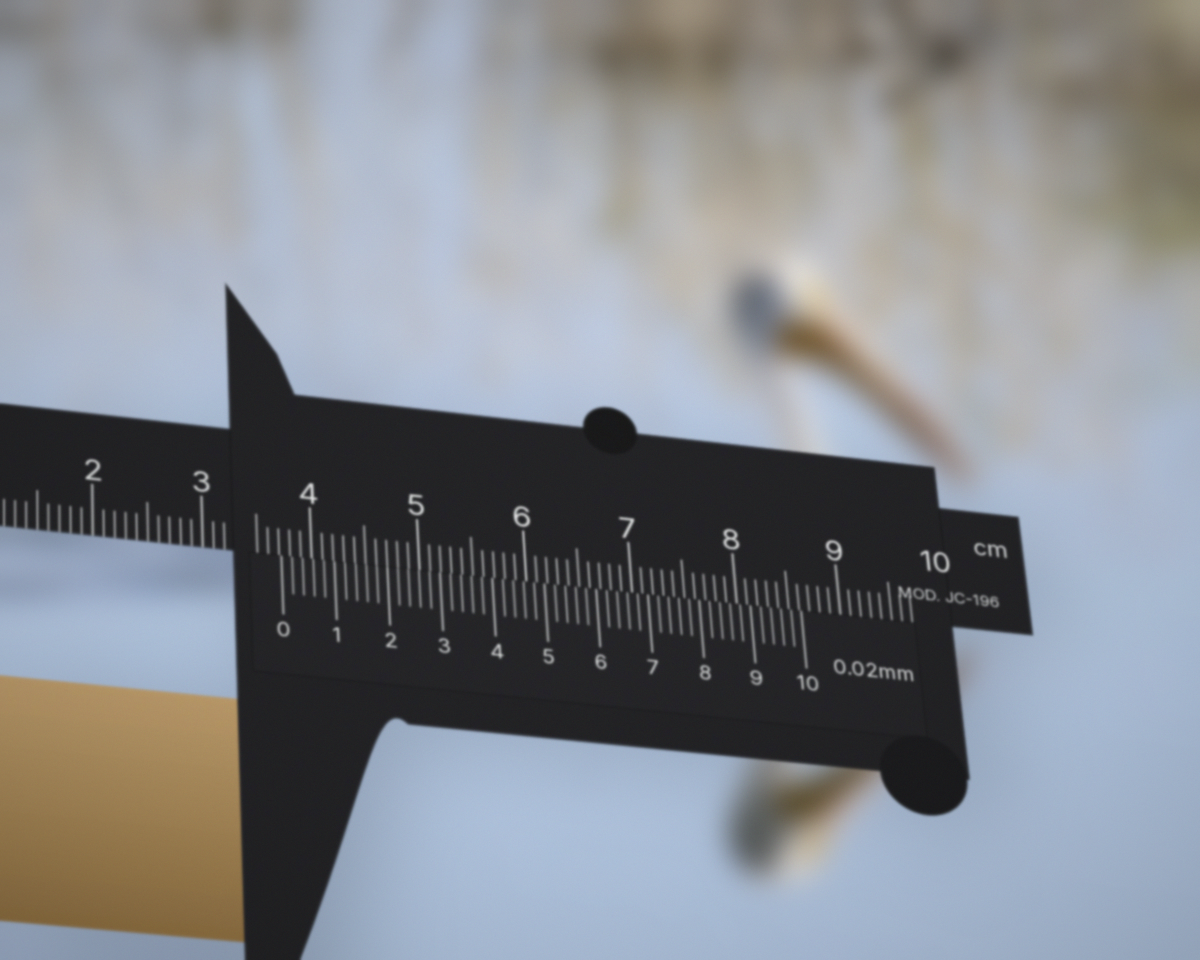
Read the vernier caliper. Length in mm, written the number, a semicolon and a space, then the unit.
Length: 37.2; mm
